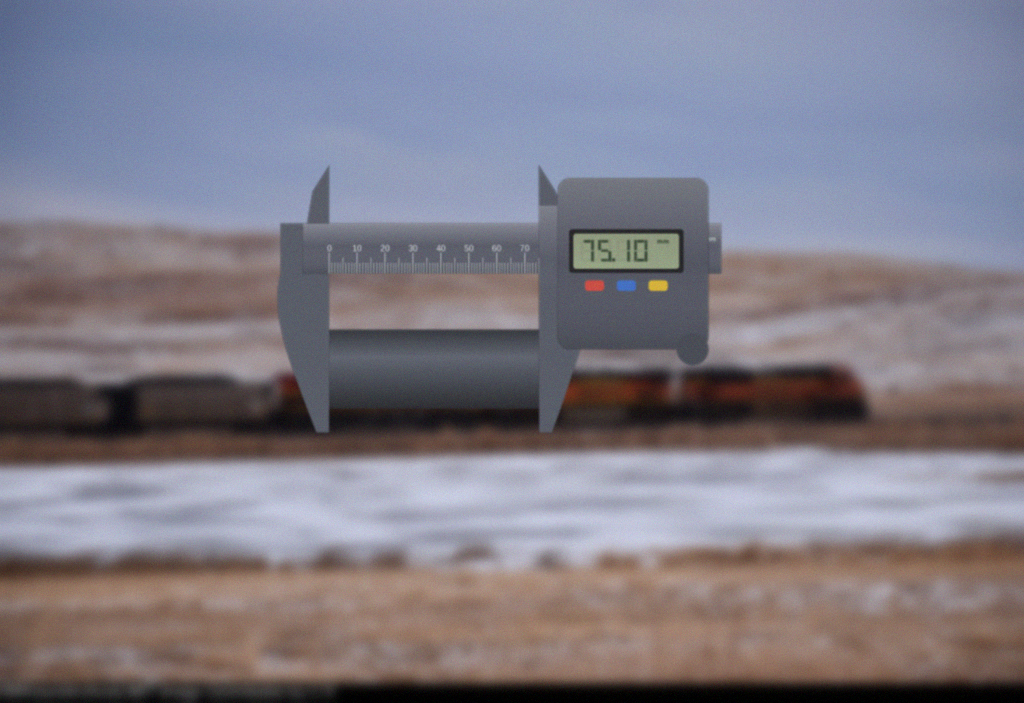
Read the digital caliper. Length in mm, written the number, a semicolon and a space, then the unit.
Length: 75.10; mm
